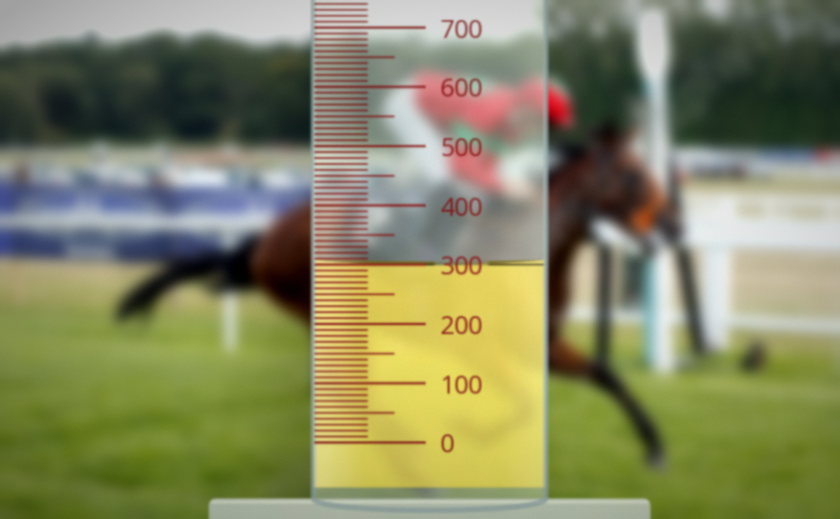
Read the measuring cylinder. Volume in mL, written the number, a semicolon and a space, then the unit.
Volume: 300; mL
